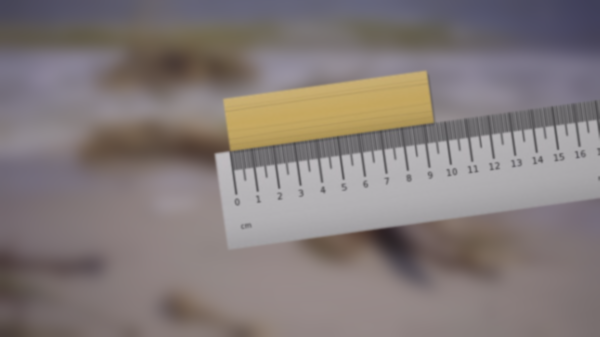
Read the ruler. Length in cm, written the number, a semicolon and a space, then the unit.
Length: 9.5; cm
